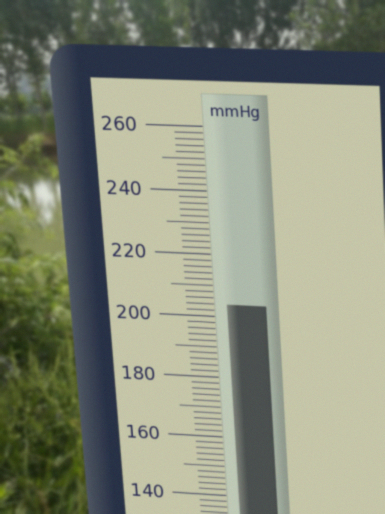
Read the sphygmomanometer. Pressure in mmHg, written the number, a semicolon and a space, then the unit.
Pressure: 204; mmHg
